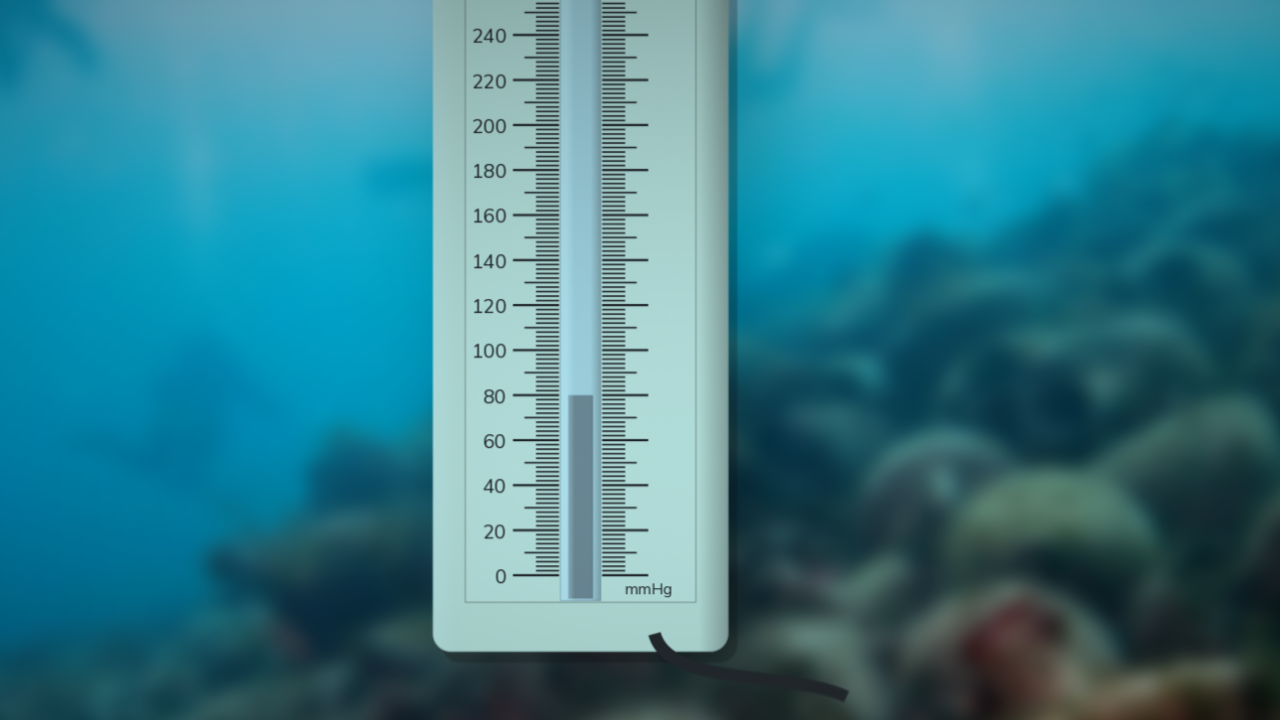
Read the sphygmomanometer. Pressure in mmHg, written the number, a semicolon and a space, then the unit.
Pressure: 80; mmHg
